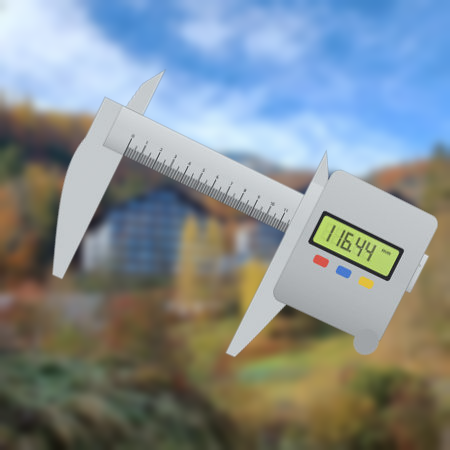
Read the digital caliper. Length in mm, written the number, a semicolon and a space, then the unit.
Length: 116.44; mm
